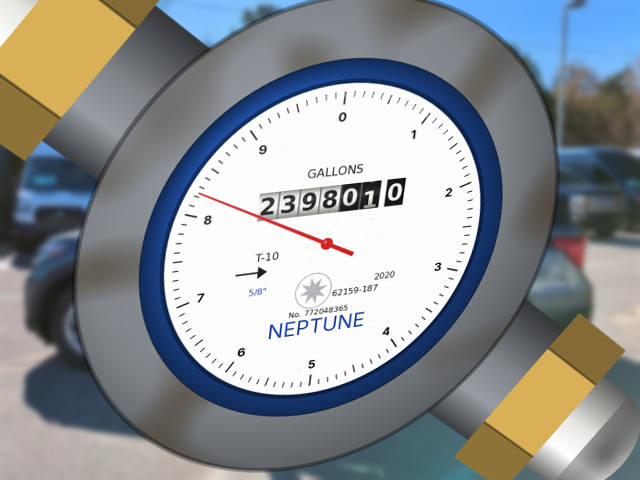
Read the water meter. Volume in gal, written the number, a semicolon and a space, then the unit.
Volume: 2398008.2; gal
